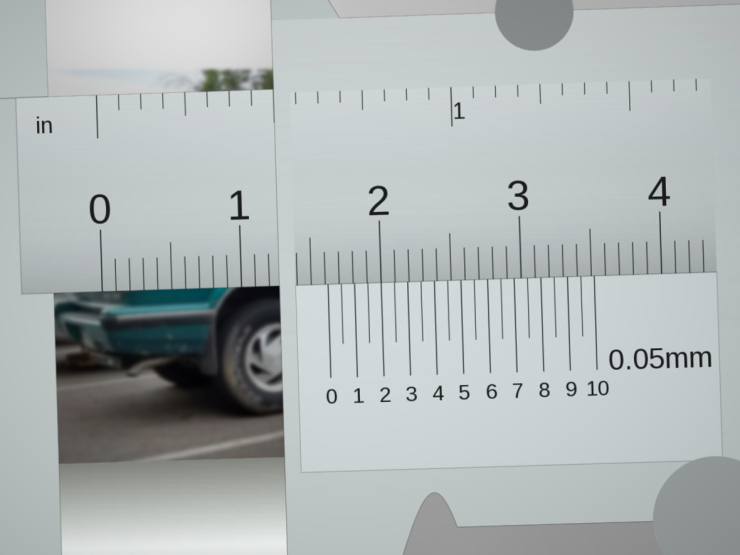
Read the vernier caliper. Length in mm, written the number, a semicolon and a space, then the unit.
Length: 16.2; mm
